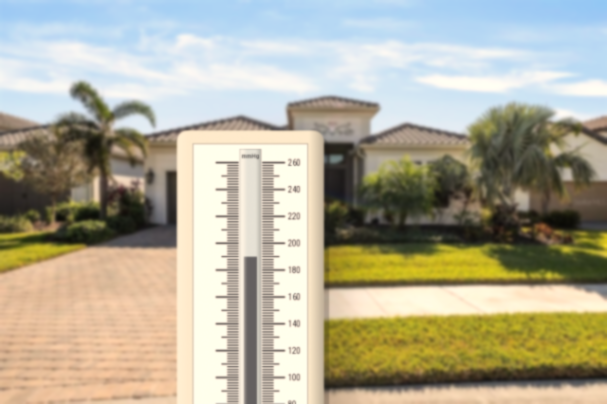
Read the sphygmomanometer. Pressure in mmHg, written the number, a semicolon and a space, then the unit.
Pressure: 190; mmHg
